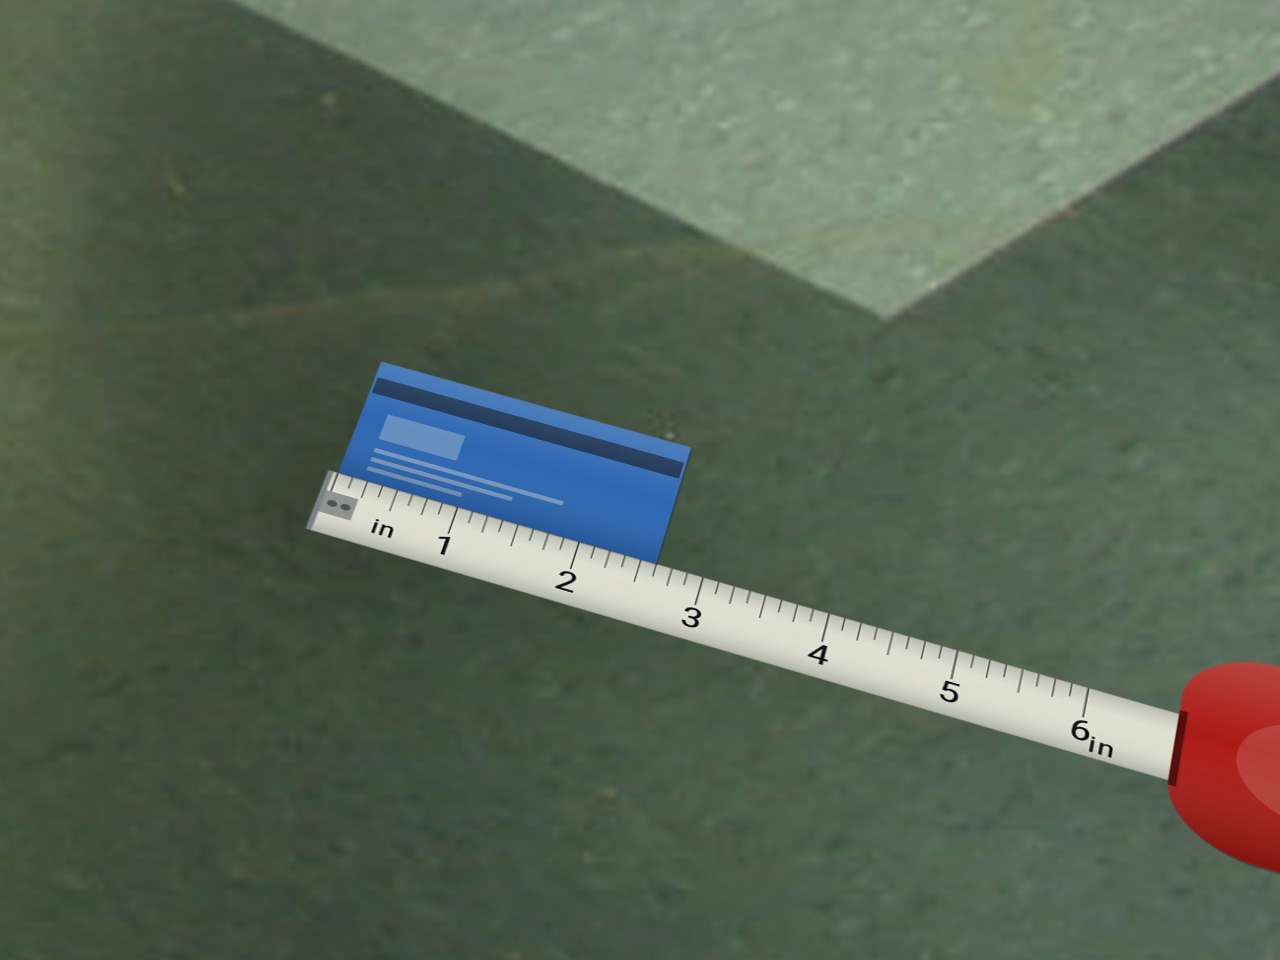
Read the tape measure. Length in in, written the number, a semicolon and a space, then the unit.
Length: 2.625; in
